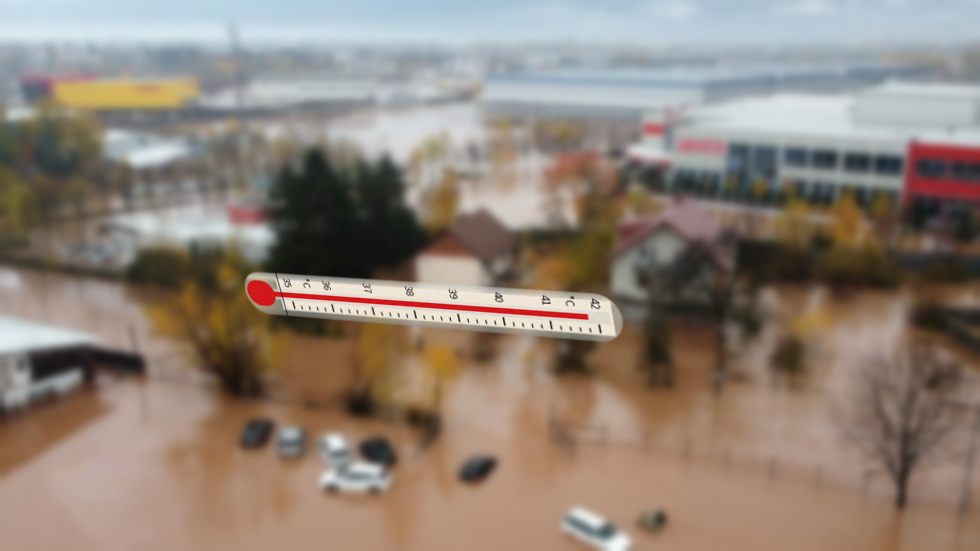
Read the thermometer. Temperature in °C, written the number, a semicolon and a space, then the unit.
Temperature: 41.8; °C
